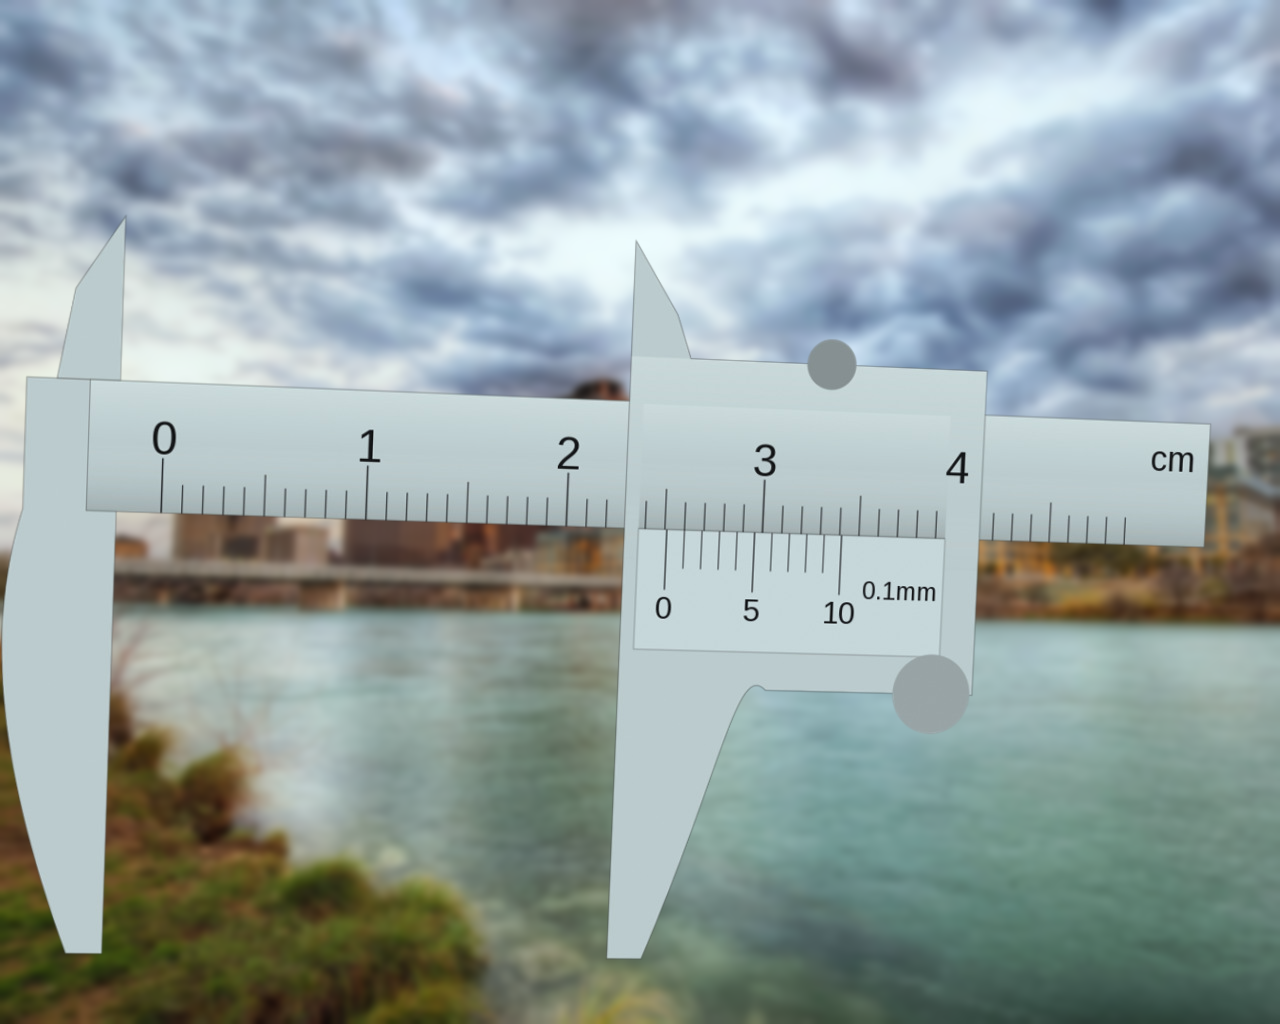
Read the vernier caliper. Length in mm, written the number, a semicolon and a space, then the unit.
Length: 25.1; mm
